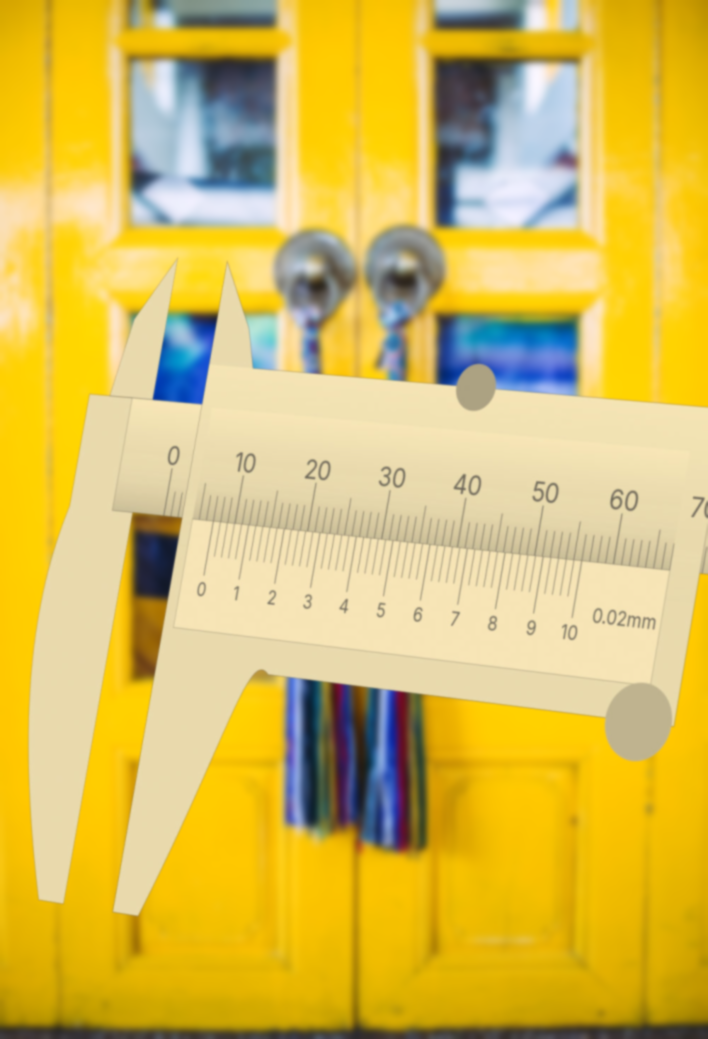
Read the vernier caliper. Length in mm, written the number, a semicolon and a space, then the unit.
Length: 7.0; mm
